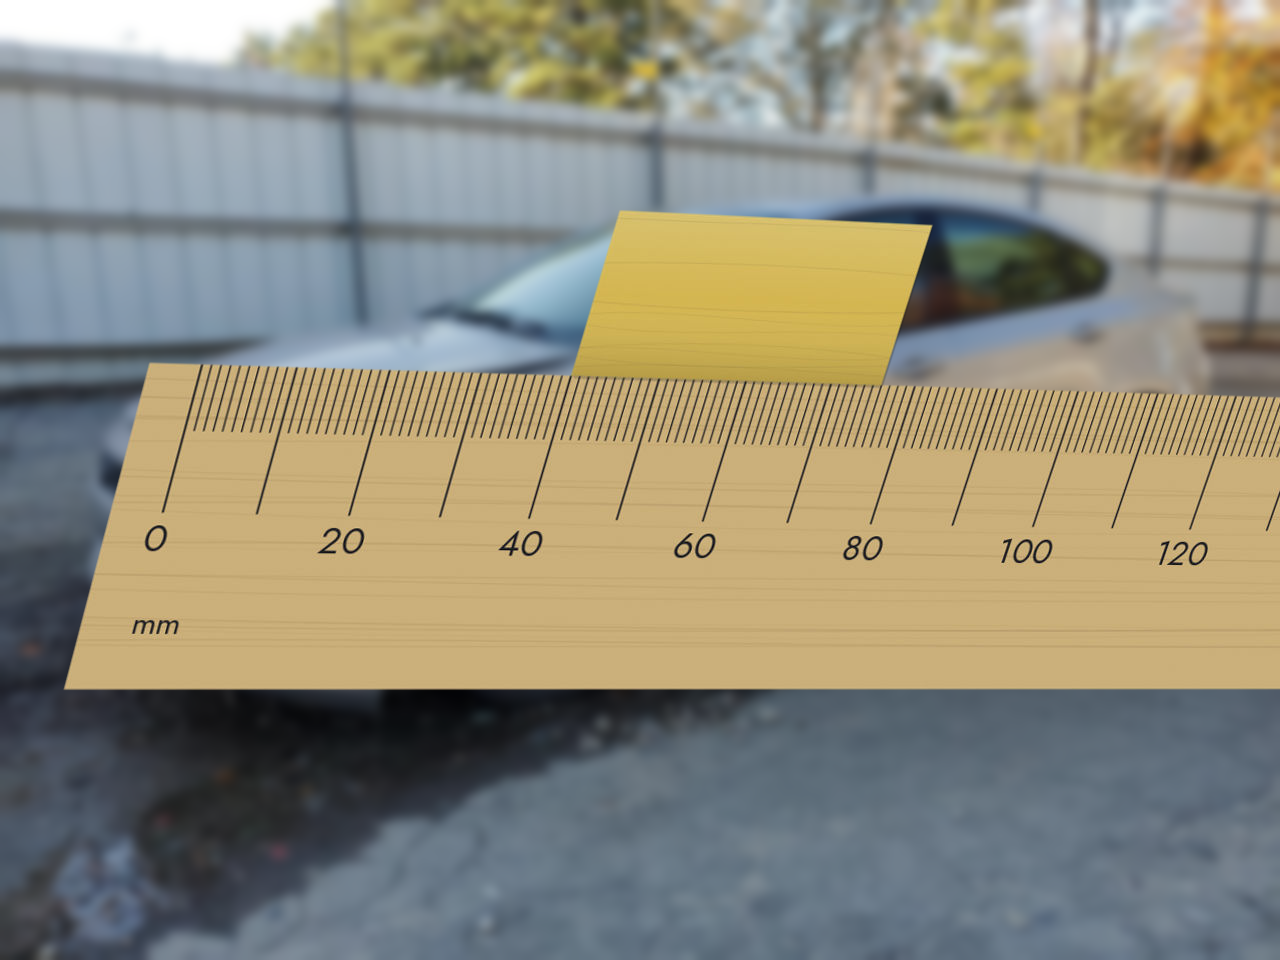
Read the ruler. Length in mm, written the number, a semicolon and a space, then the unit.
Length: 36; mm
